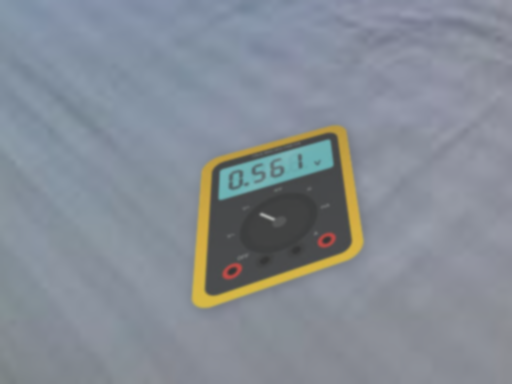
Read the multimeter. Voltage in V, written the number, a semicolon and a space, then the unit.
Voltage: 0.561; V
